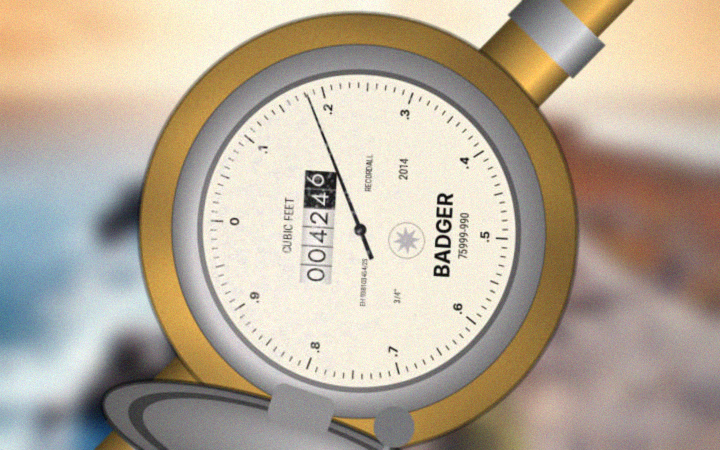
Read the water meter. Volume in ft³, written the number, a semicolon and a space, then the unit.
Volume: 4246.18; ft³
